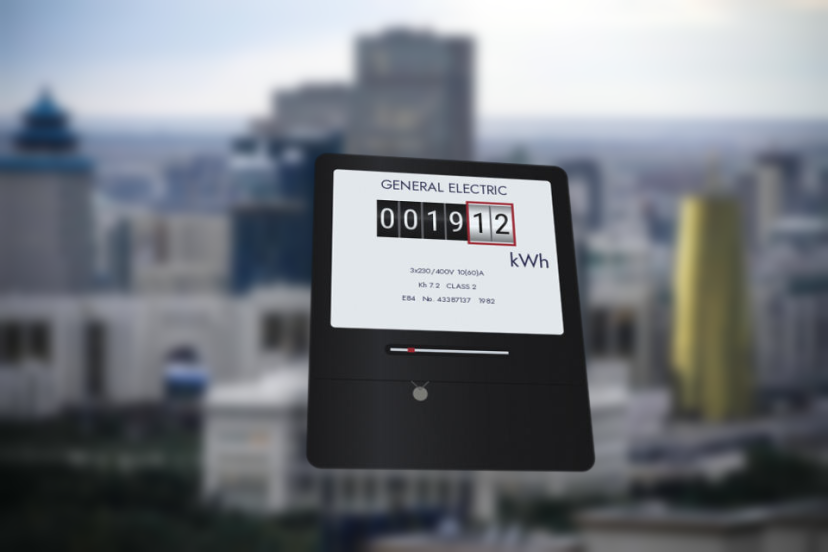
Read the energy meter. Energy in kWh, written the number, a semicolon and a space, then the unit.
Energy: 19.12; kWh
